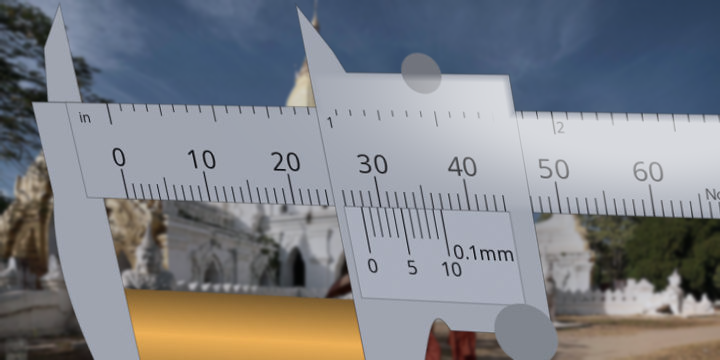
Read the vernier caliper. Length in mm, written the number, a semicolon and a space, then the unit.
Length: 27.8; mm
